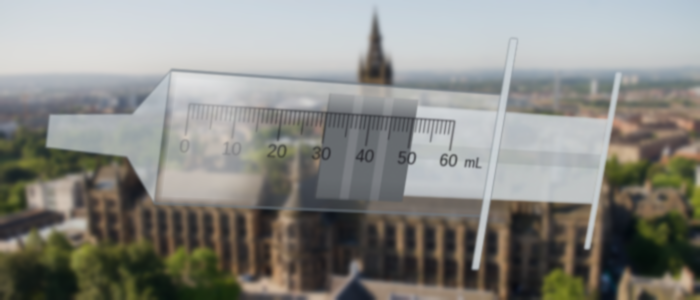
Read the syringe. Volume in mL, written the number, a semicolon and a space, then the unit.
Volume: 30; mL
